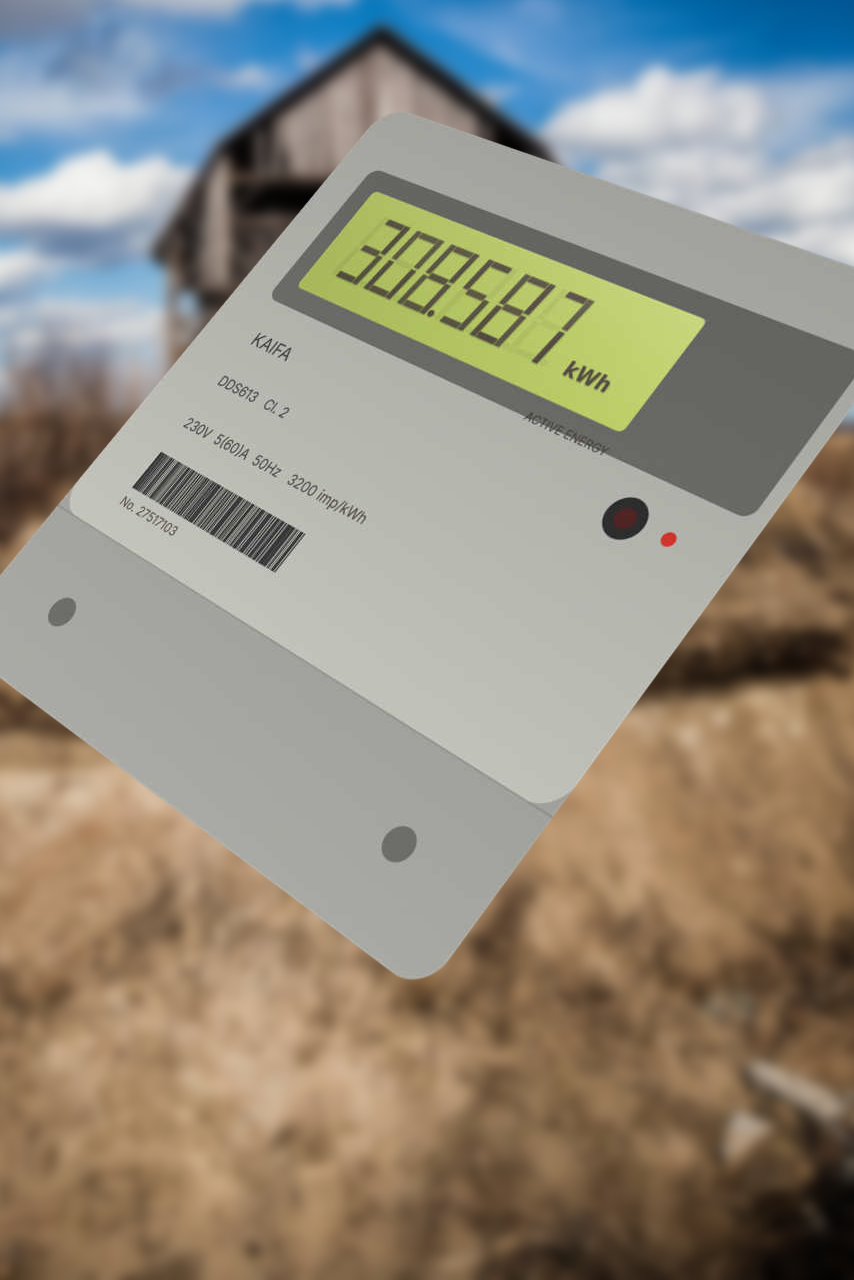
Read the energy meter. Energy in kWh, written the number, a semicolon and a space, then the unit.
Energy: 308.587; kWh
